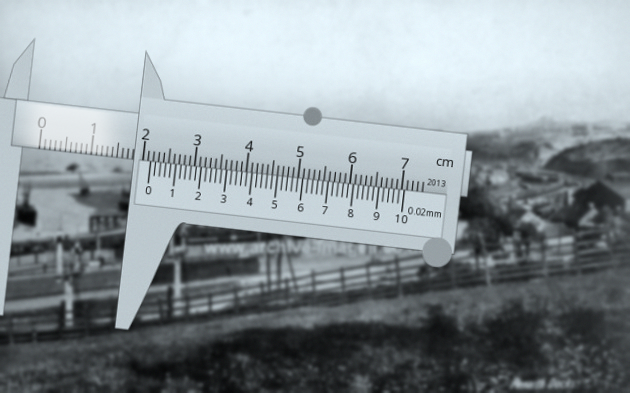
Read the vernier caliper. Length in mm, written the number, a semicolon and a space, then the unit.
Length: 21.5; mm
